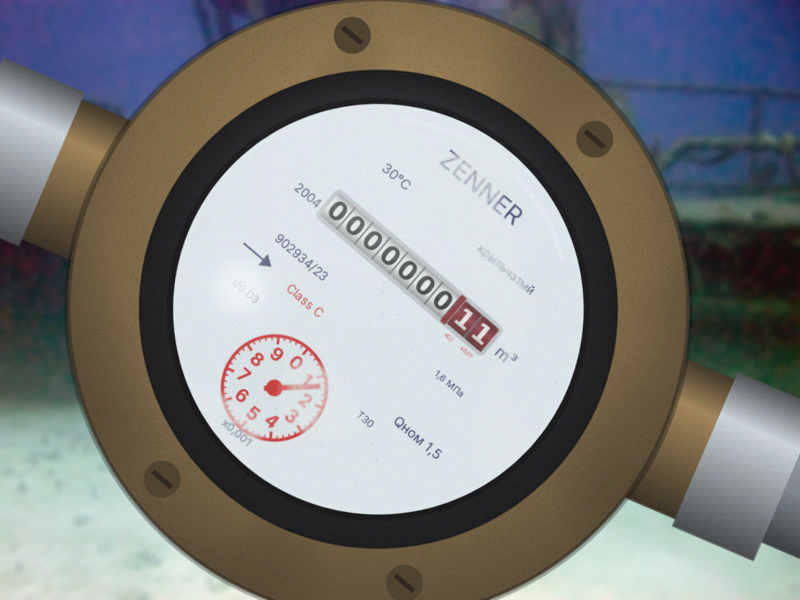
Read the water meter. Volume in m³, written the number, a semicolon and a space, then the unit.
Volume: 0.111; m³
